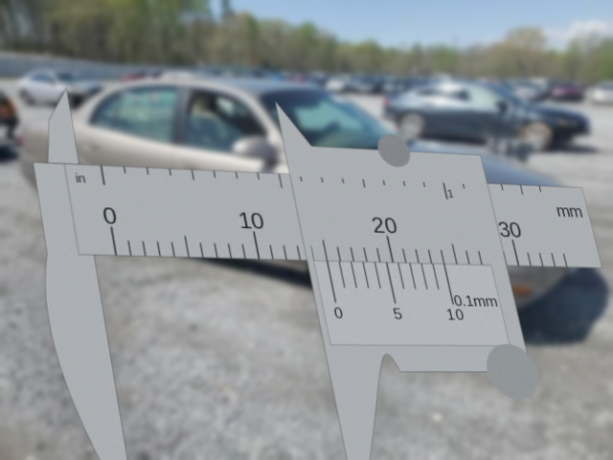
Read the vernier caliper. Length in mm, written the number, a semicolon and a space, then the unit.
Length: 15.0; mm
